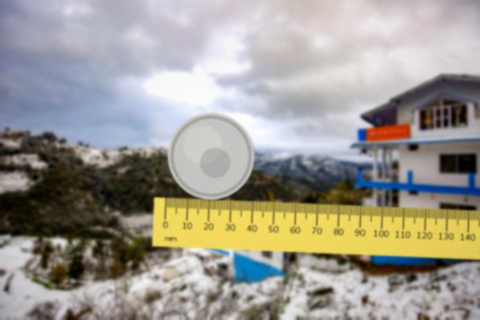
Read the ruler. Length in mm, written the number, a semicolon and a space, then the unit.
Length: 40; mm
